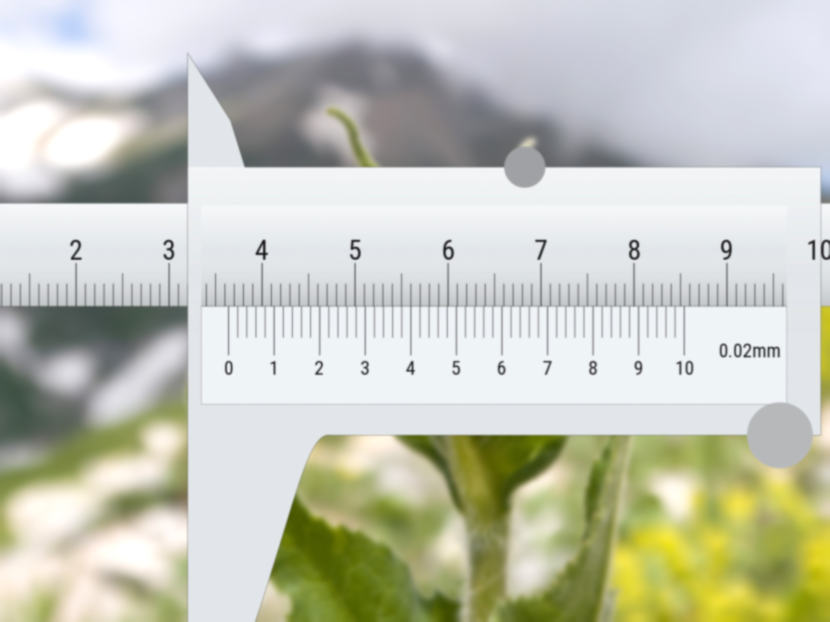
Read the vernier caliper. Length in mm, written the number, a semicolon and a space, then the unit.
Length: 36.4; mm
